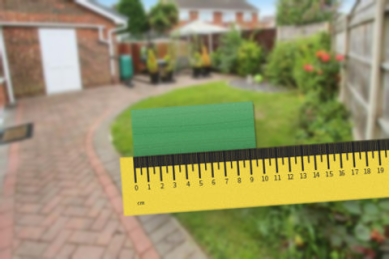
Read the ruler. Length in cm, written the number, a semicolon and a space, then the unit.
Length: 9.5; cm
